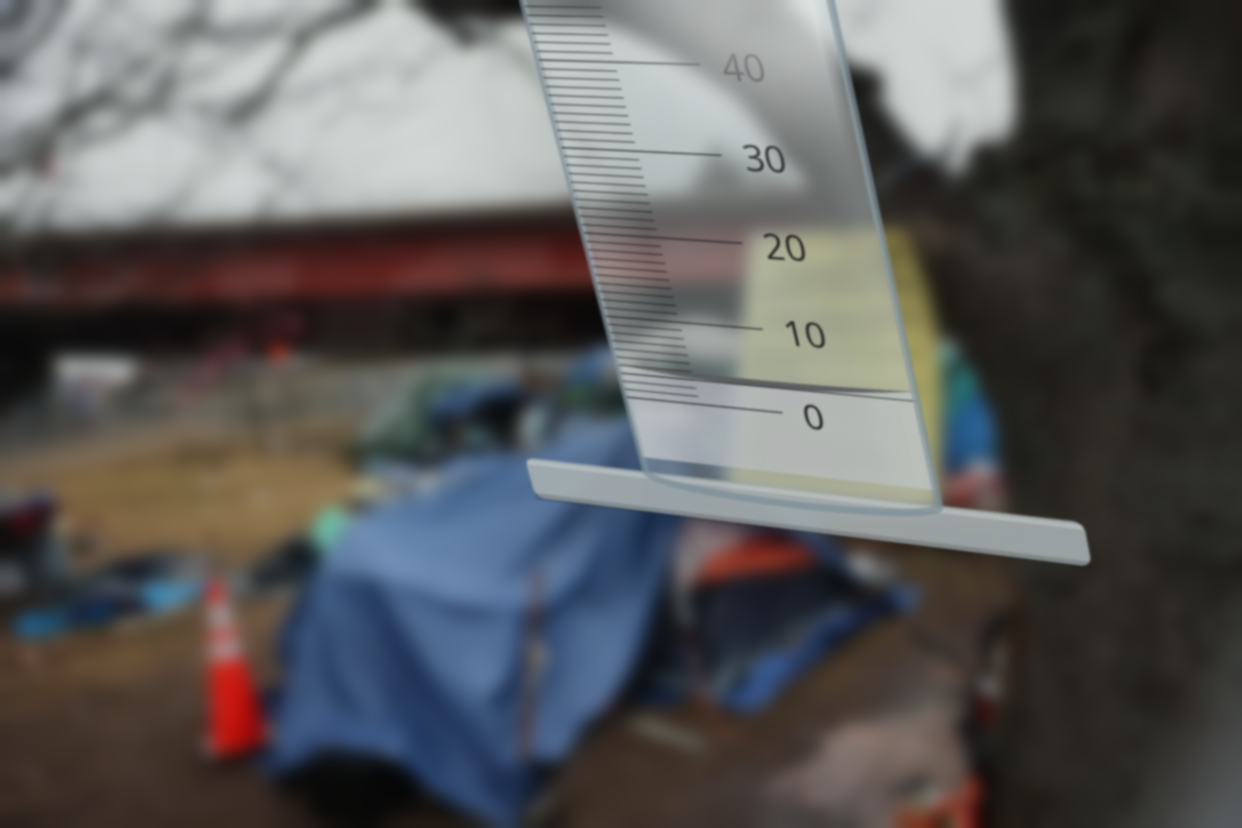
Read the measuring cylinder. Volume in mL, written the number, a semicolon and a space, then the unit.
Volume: 3; mL
